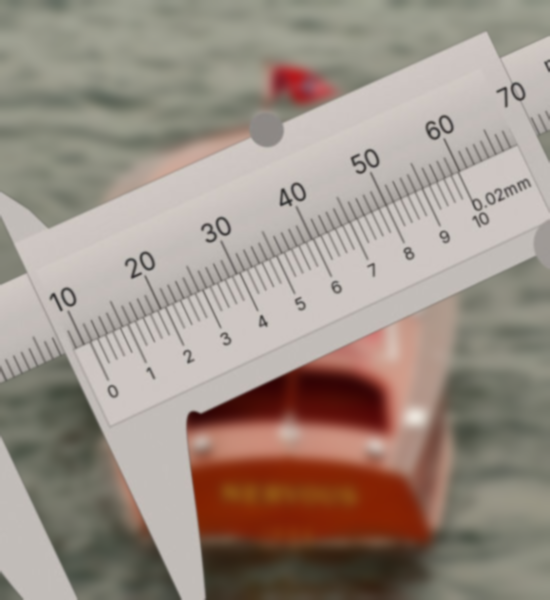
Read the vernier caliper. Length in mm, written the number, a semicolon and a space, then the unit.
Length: 10.8; mm
